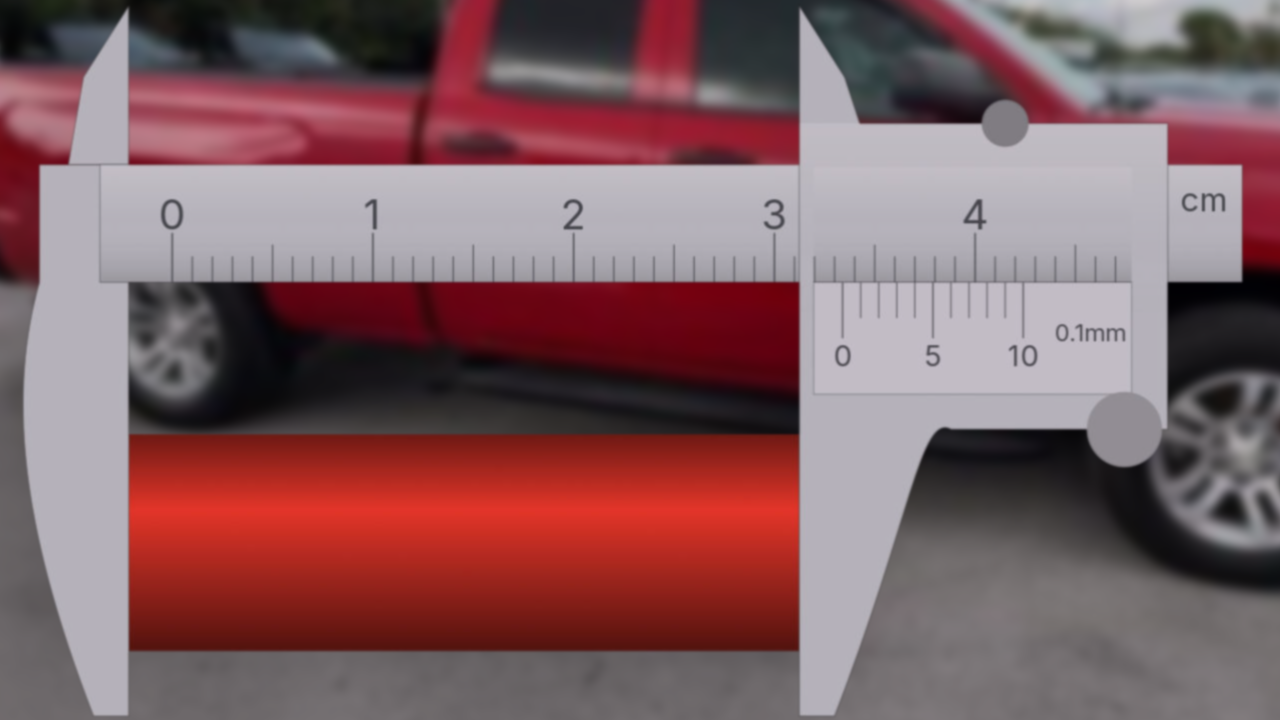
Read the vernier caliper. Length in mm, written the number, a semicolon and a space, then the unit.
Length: 33.4; mm
